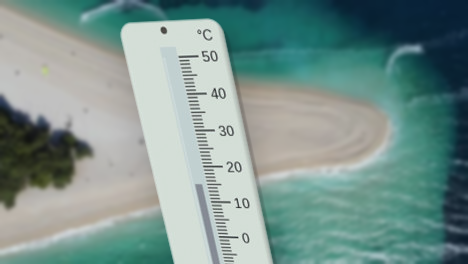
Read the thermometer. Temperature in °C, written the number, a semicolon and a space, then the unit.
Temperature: 15; °C
